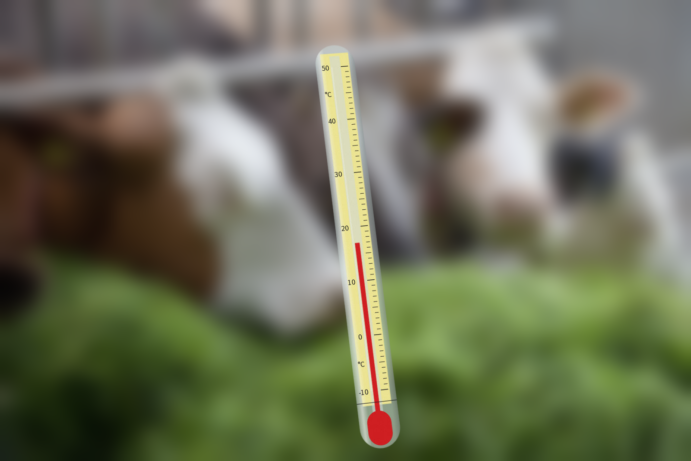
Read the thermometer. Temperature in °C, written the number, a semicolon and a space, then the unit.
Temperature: 17; °C
